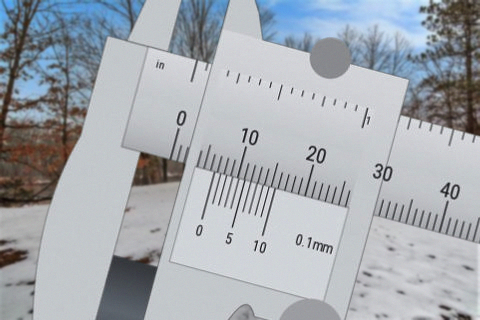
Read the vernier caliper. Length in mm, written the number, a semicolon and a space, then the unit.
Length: 6.6; mm
